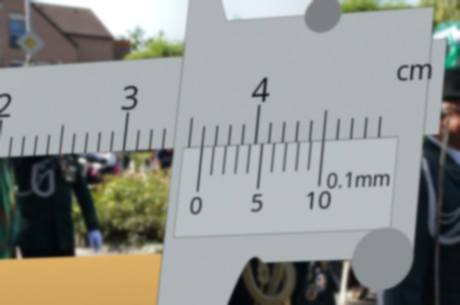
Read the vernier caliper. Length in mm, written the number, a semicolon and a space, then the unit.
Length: 36.0; mm
